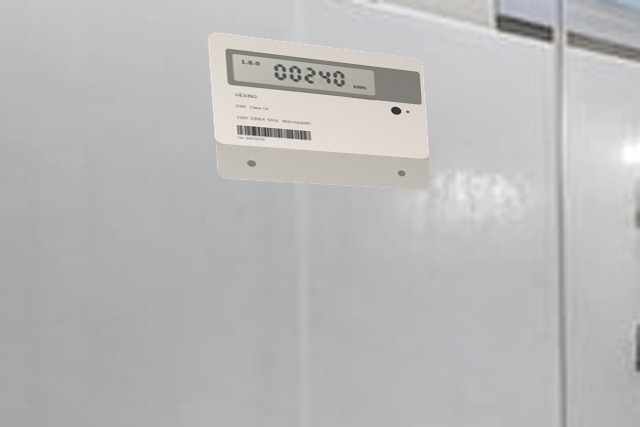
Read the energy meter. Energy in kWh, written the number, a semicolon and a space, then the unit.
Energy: 240; kWh
